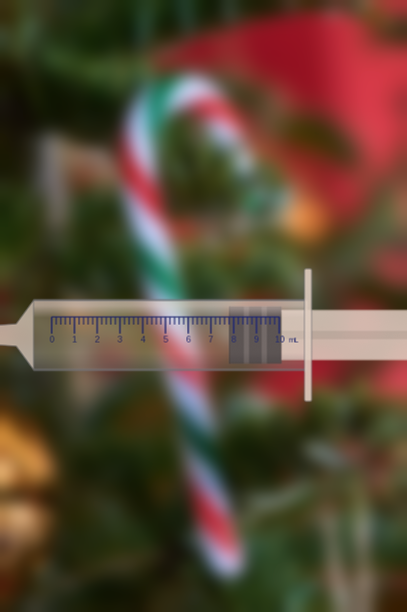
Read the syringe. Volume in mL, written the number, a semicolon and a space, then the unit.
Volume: 7.8; mL
